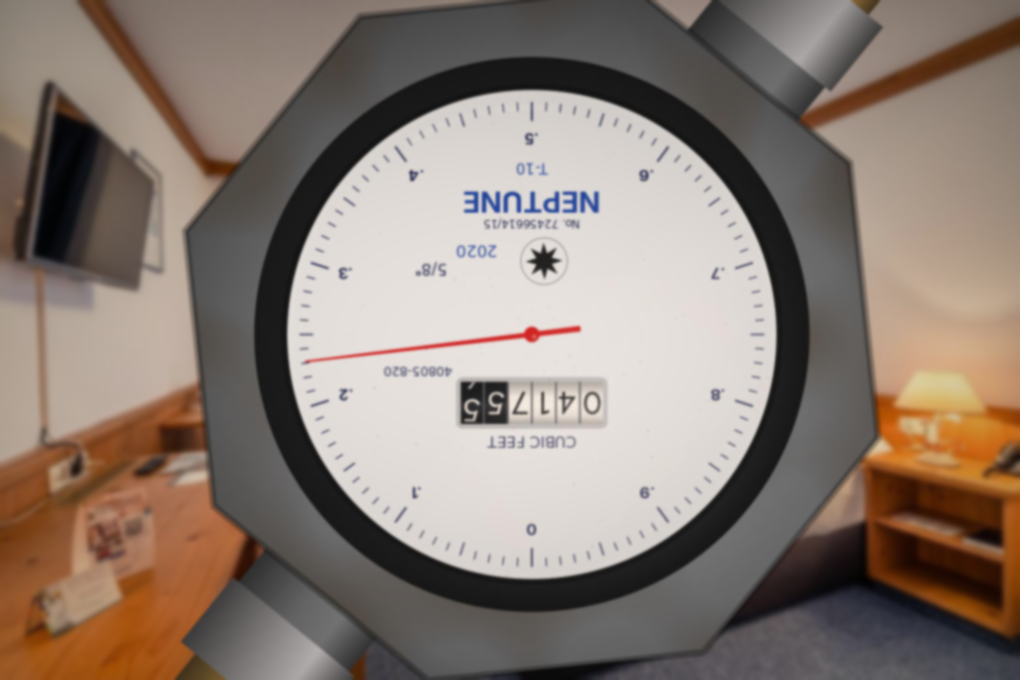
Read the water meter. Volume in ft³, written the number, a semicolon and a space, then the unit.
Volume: 41755.23; ft³
